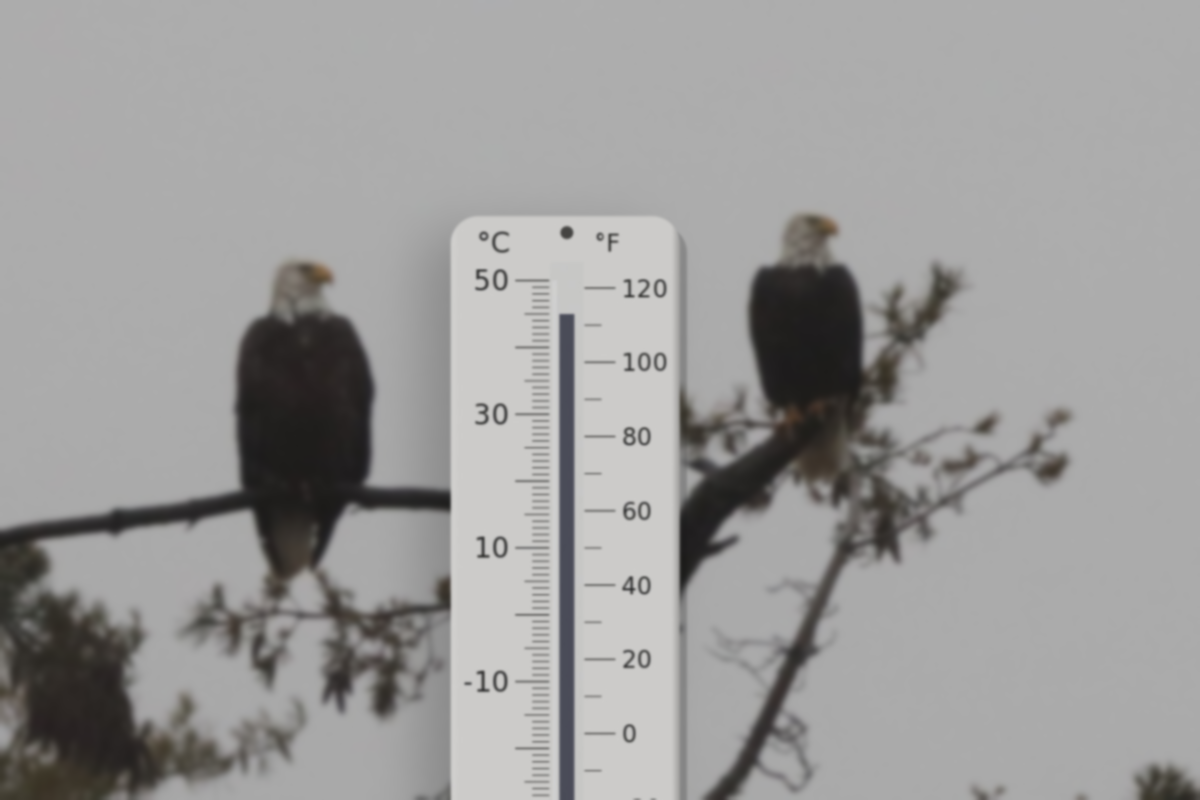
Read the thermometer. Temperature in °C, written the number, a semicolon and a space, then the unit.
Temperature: 45; °C
